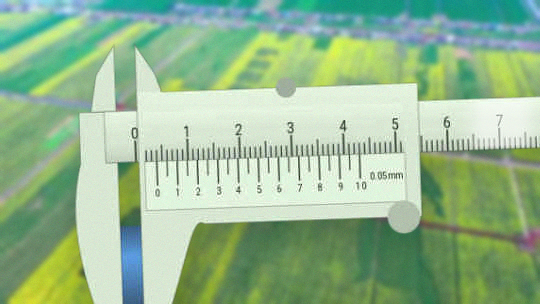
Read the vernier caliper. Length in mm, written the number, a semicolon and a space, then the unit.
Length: 4.0; mm
